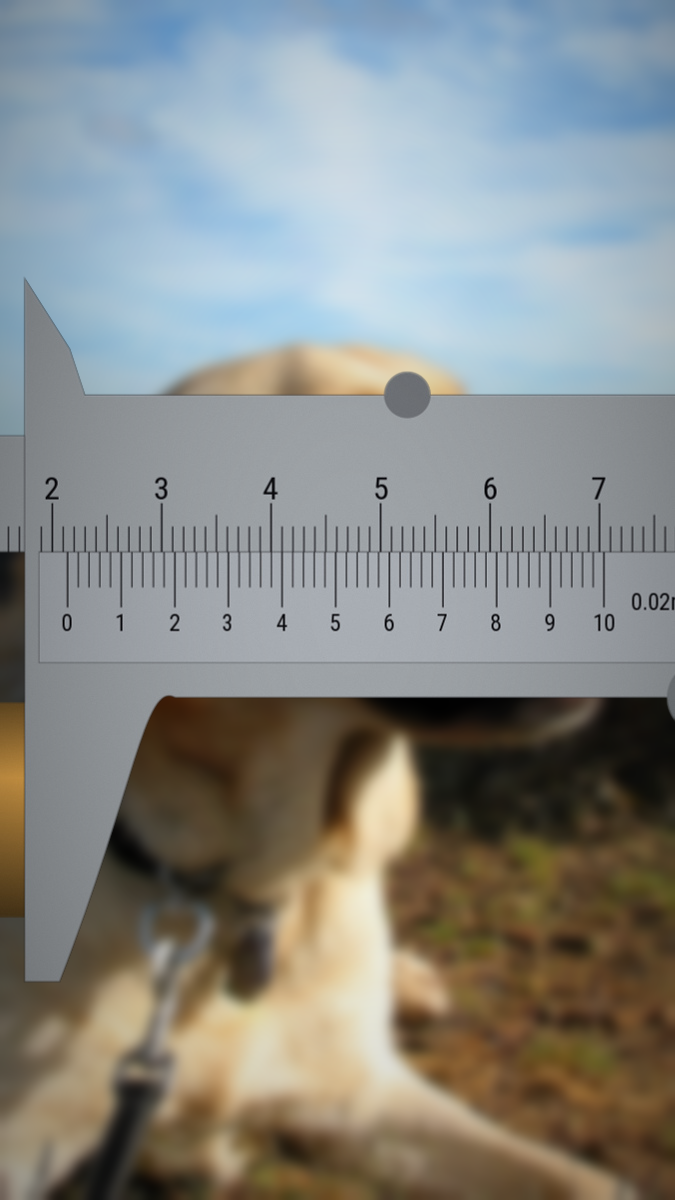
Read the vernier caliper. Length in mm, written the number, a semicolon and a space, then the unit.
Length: 21.4; mm
